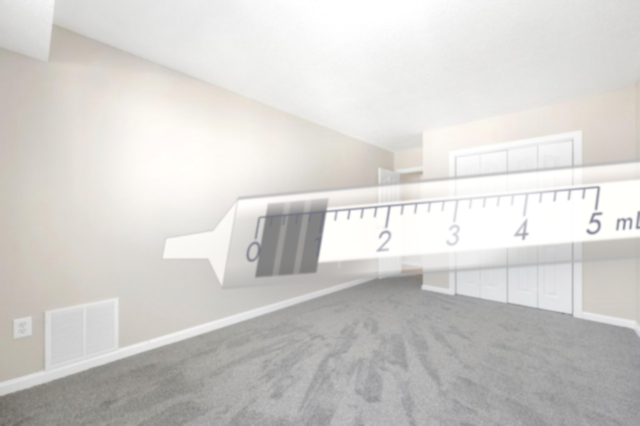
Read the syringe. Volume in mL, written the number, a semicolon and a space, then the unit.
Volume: 0.1; mL
